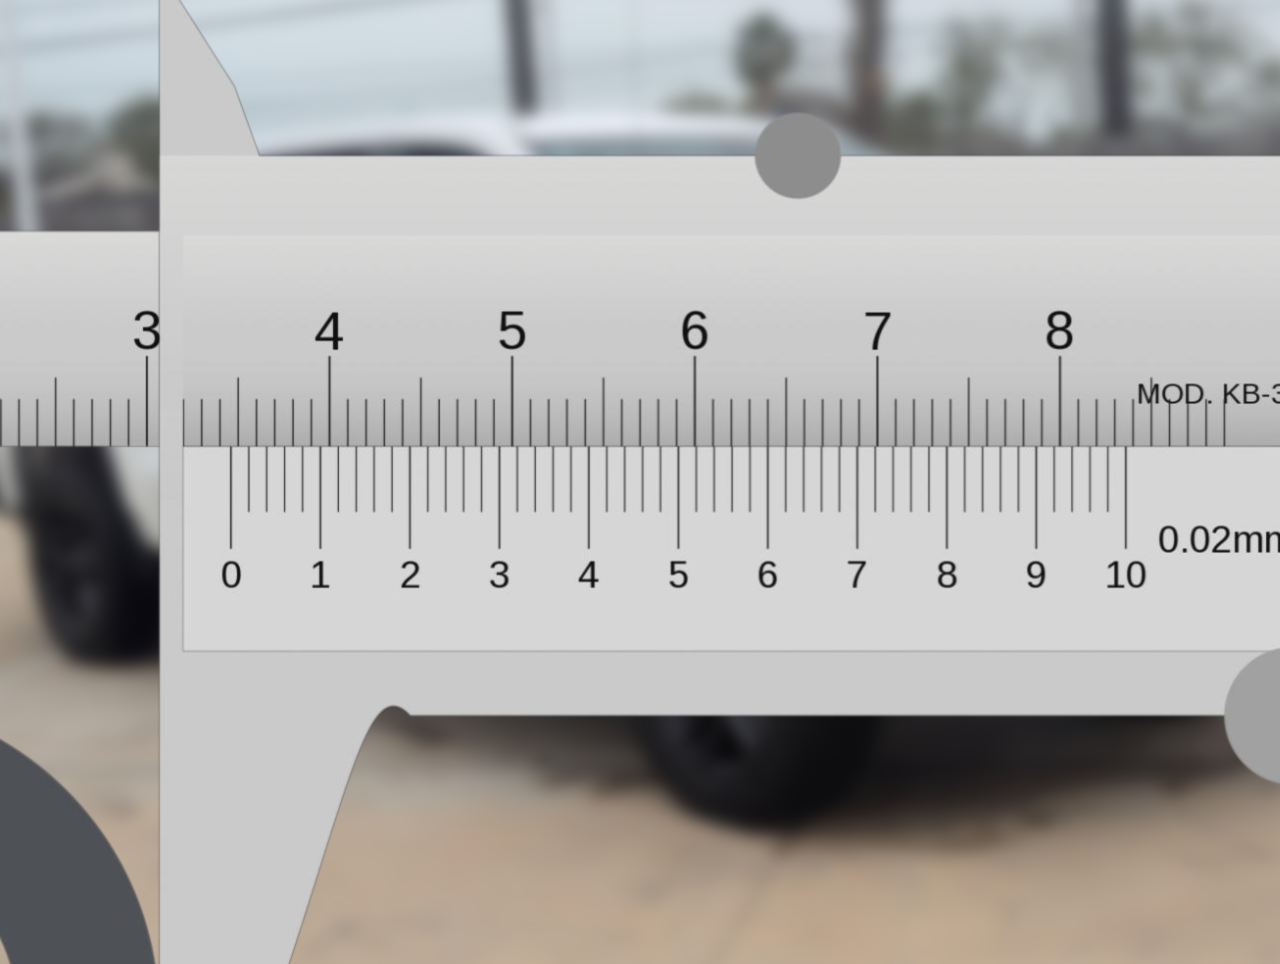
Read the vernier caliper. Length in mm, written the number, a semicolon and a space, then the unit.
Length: 34.6; mm
